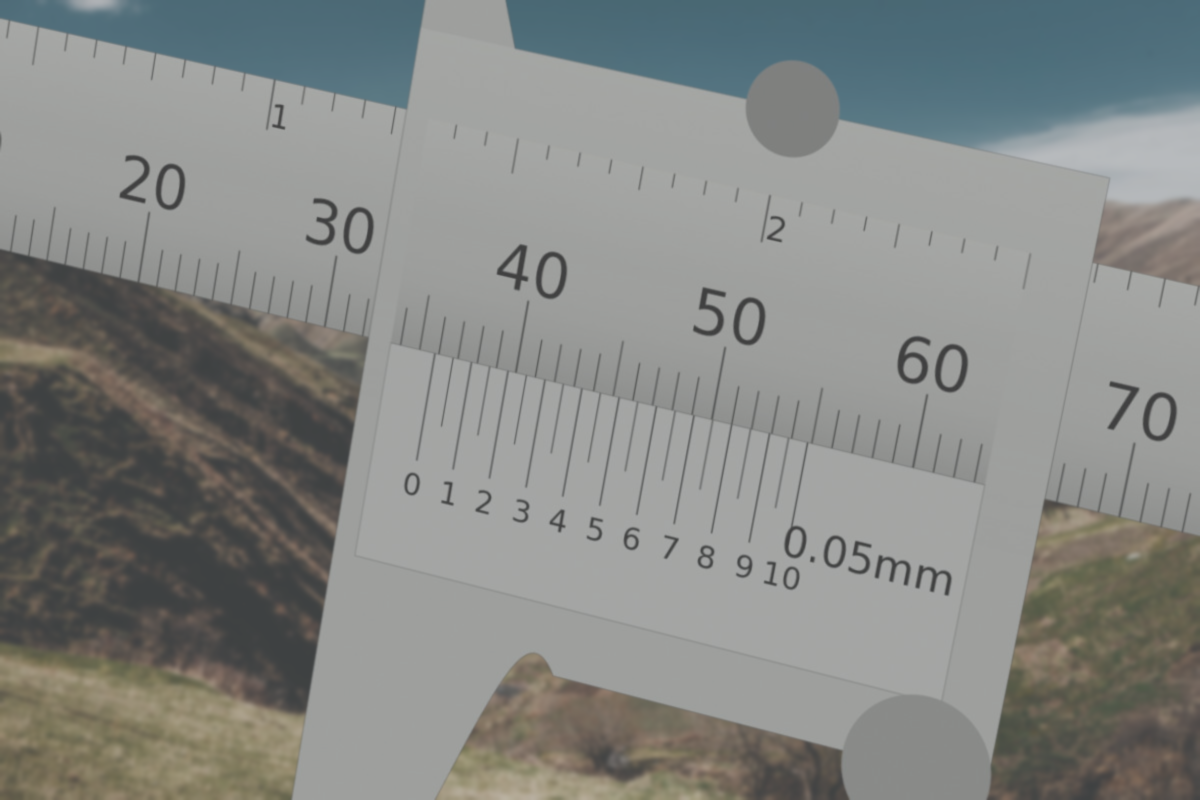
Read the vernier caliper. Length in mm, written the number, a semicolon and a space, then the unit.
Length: 35.8; mm
